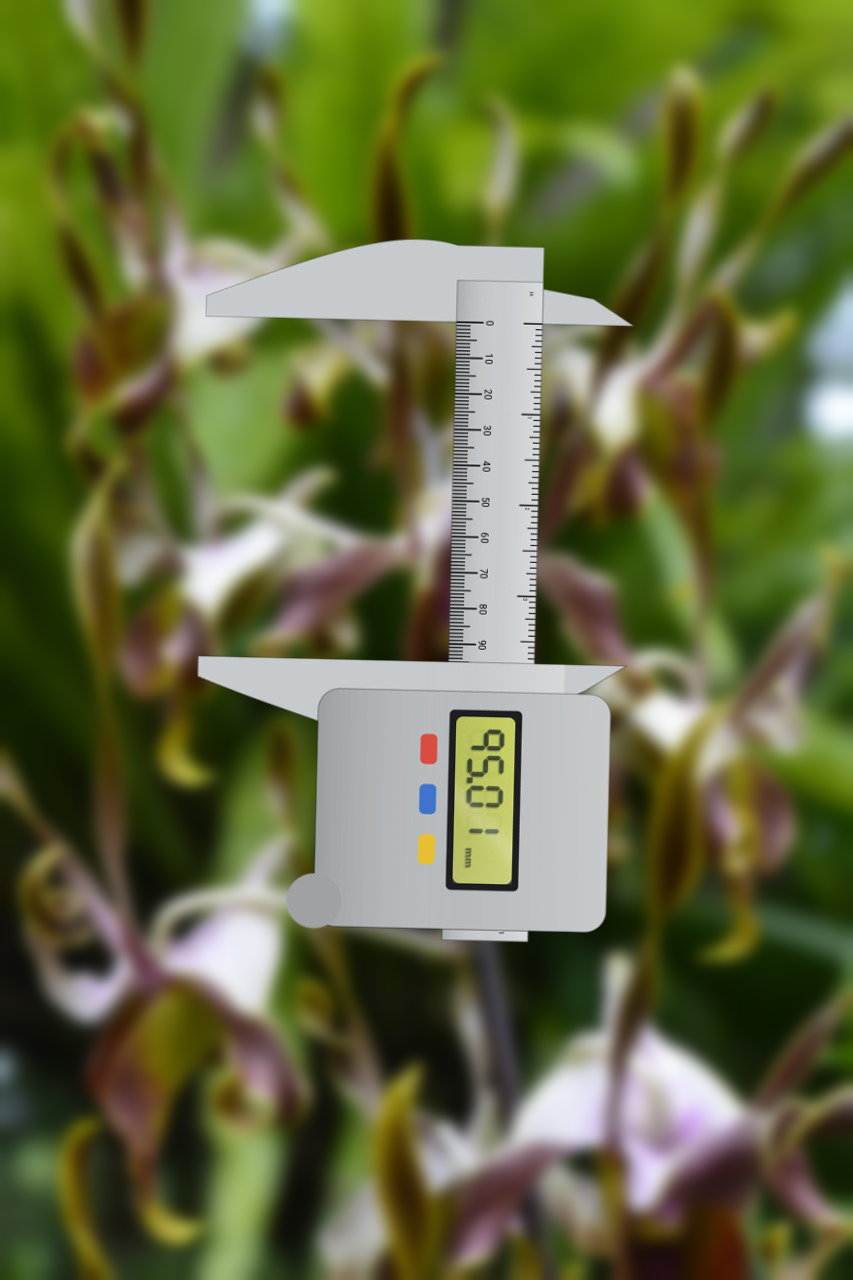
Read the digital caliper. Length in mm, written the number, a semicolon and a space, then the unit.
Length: 95.01; mm
